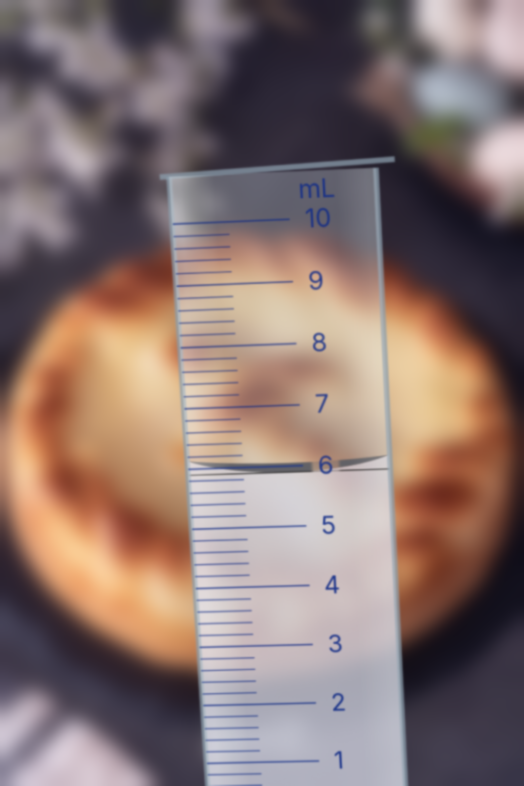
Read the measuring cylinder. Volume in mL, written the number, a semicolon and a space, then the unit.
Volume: 5.9; mL
